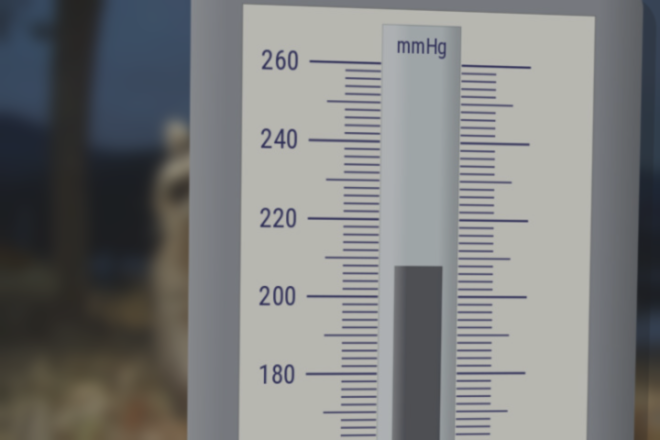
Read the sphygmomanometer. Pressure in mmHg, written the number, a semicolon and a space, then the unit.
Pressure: 208; mmHg
